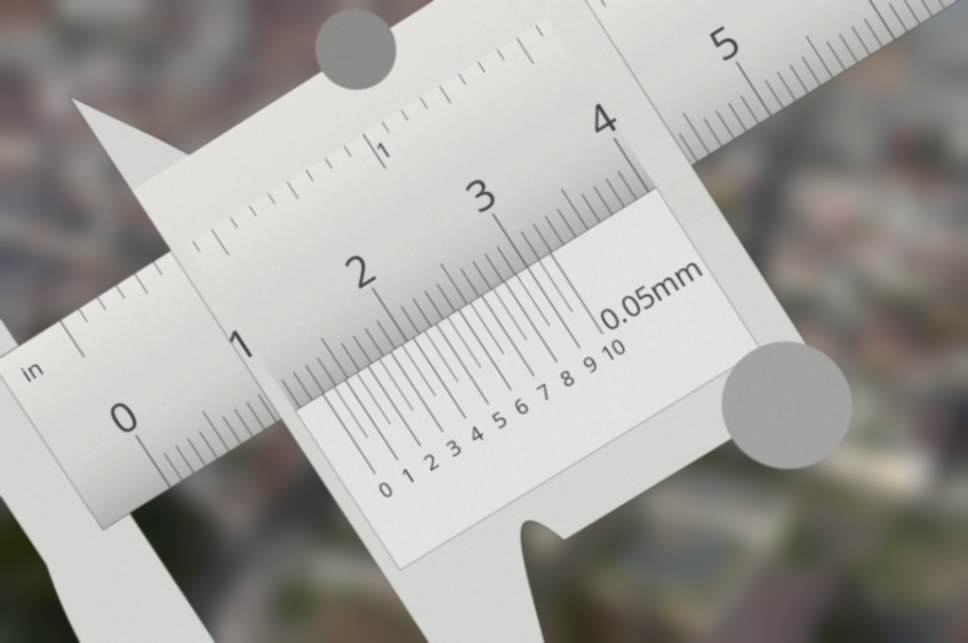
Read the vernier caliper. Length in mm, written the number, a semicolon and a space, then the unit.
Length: 12.9; mm
